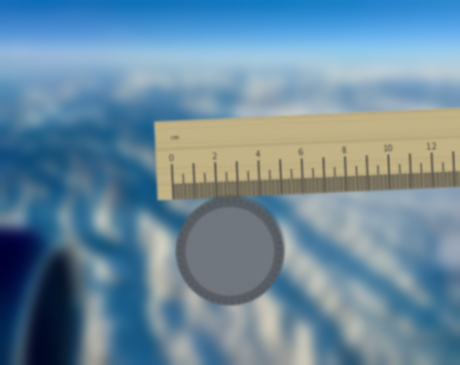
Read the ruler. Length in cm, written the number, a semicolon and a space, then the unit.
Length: 5; cm
